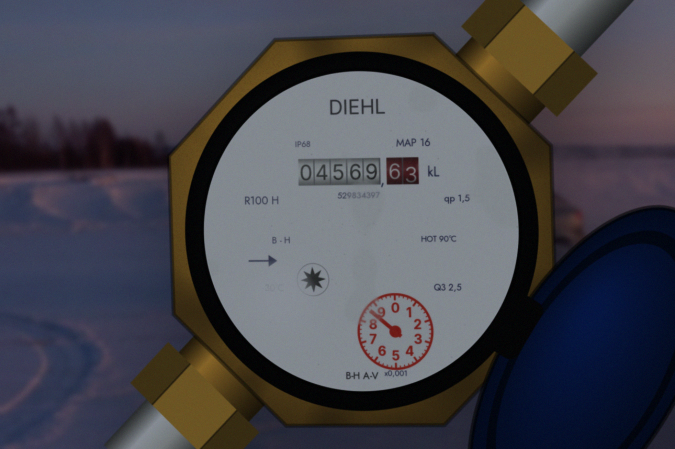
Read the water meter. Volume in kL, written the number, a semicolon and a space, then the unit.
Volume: 4569.628; kL
